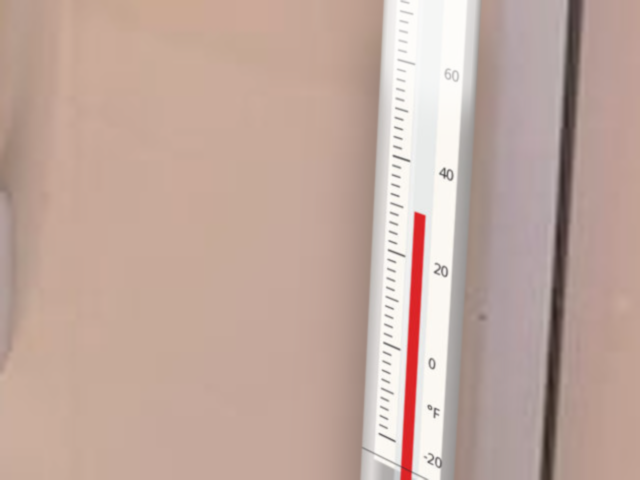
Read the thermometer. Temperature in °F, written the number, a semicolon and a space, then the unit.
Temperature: 30; °F
